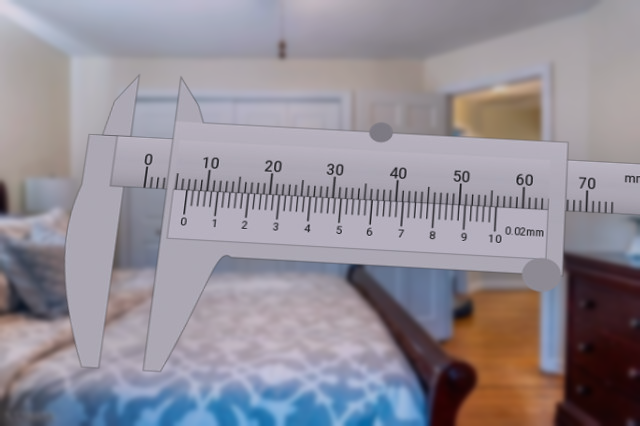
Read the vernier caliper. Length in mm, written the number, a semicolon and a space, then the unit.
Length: 6.8; mm
